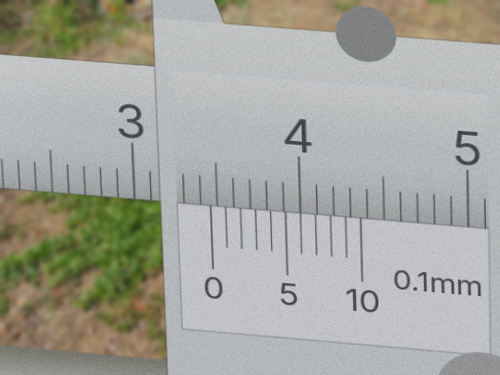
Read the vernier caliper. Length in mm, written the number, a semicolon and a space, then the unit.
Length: 34.6; mm
